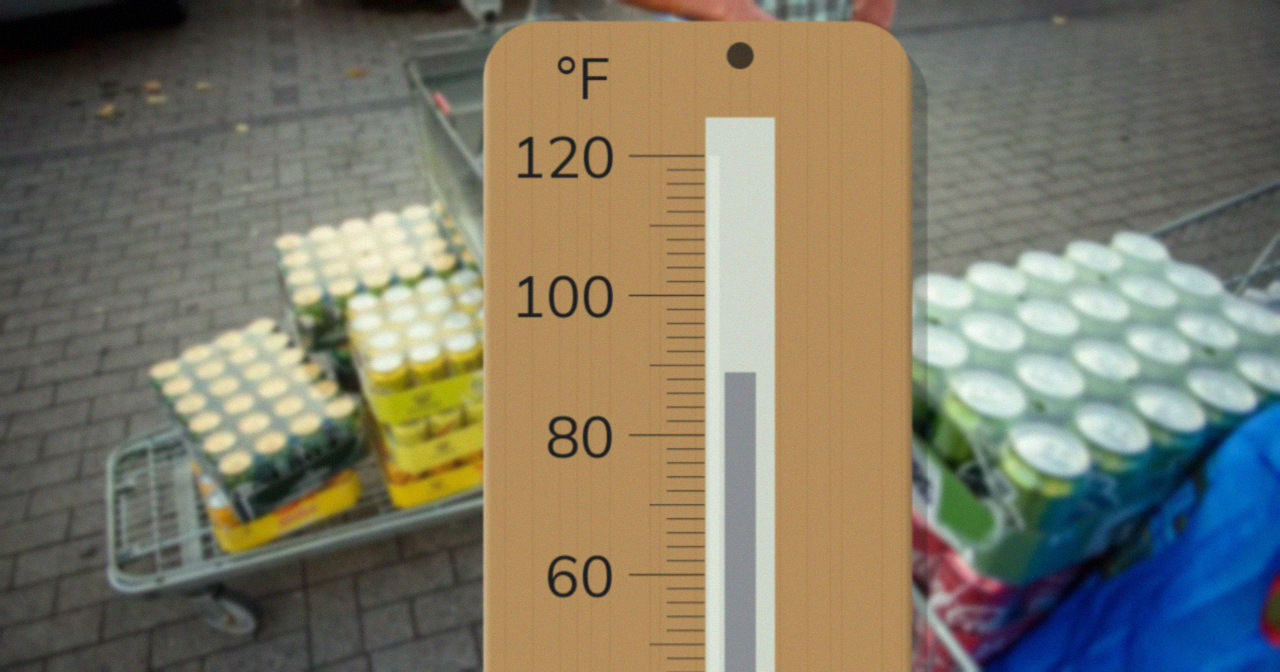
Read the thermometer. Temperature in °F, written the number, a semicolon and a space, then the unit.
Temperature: 89; °F
